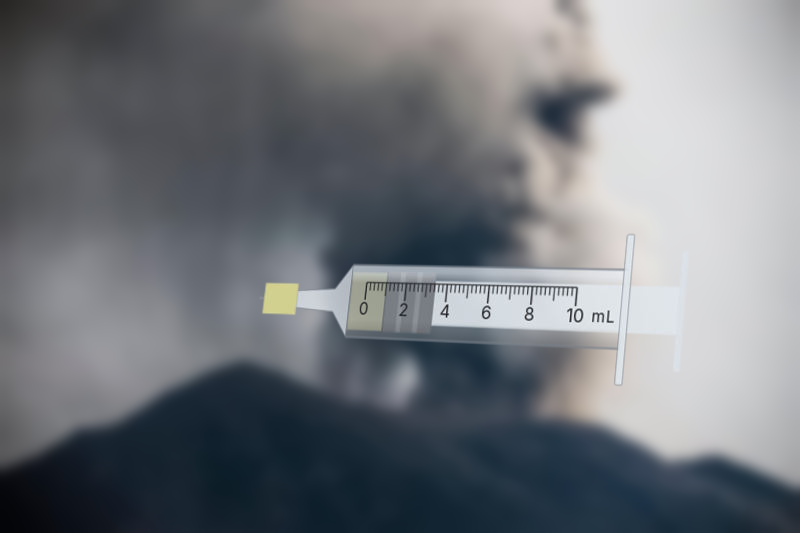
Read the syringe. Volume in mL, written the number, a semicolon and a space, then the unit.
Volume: 1; mL
